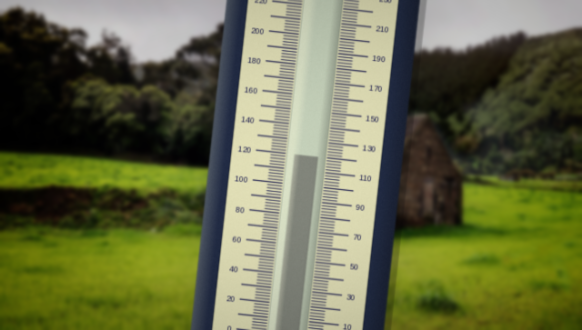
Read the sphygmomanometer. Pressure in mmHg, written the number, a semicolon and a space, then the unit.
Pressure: 120; mmHg
